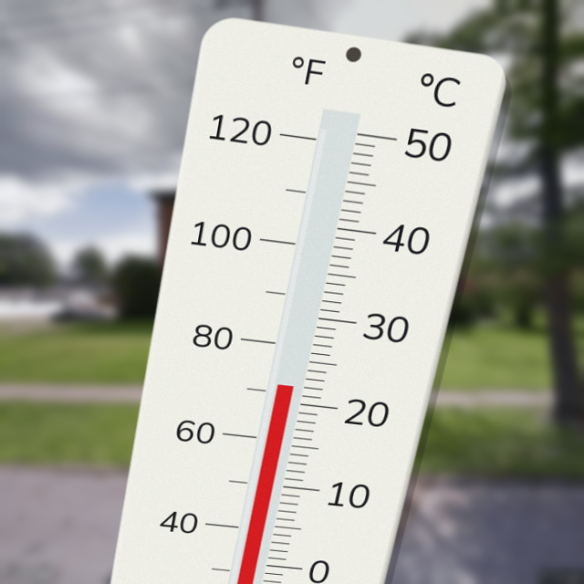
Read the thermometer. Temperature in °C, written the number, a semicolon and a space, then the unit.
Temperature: 22; °C
